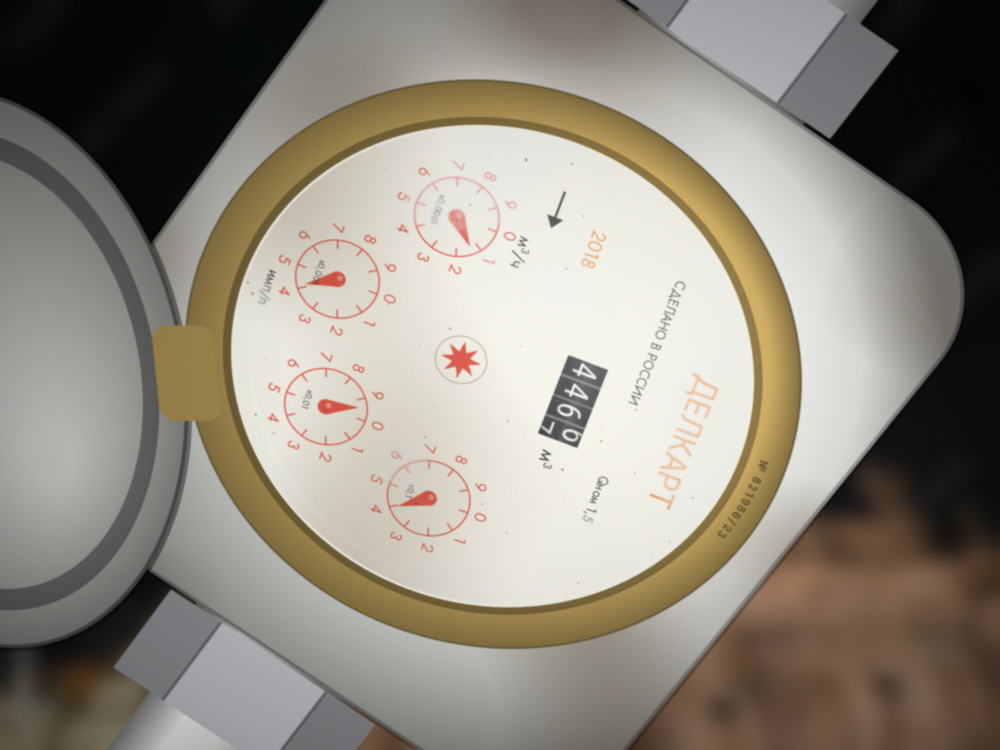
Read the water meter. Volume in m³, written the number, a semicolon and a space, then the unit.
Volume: 4466.3941; m³
